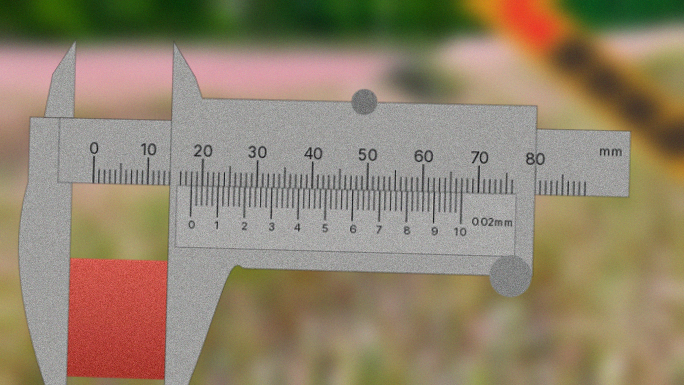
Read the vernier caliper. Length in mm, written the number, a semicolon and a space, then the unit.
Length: 18.0; mm
